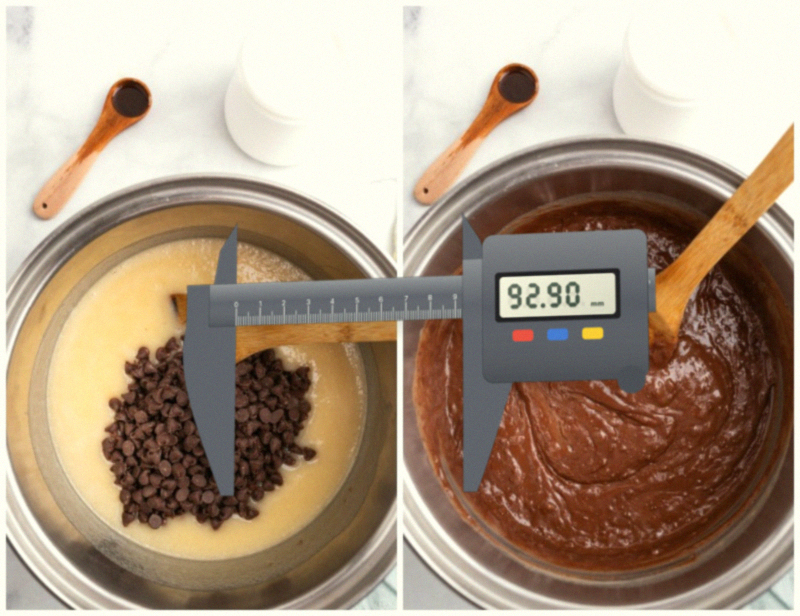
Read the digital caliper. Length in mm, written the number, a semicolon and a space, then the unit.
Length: 92.90; mm
